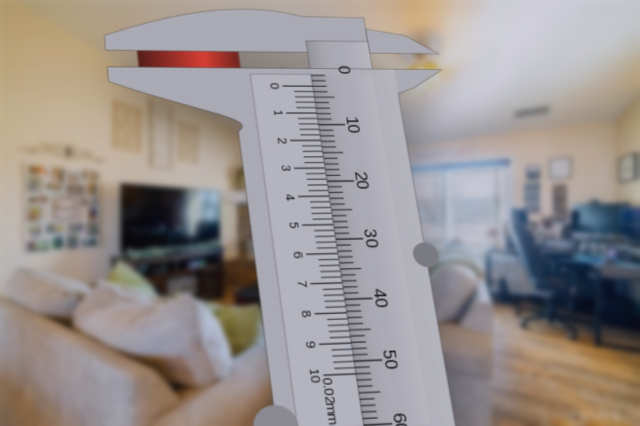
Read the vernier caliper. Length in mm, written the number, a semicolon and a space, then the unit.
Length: 3.0; mm
